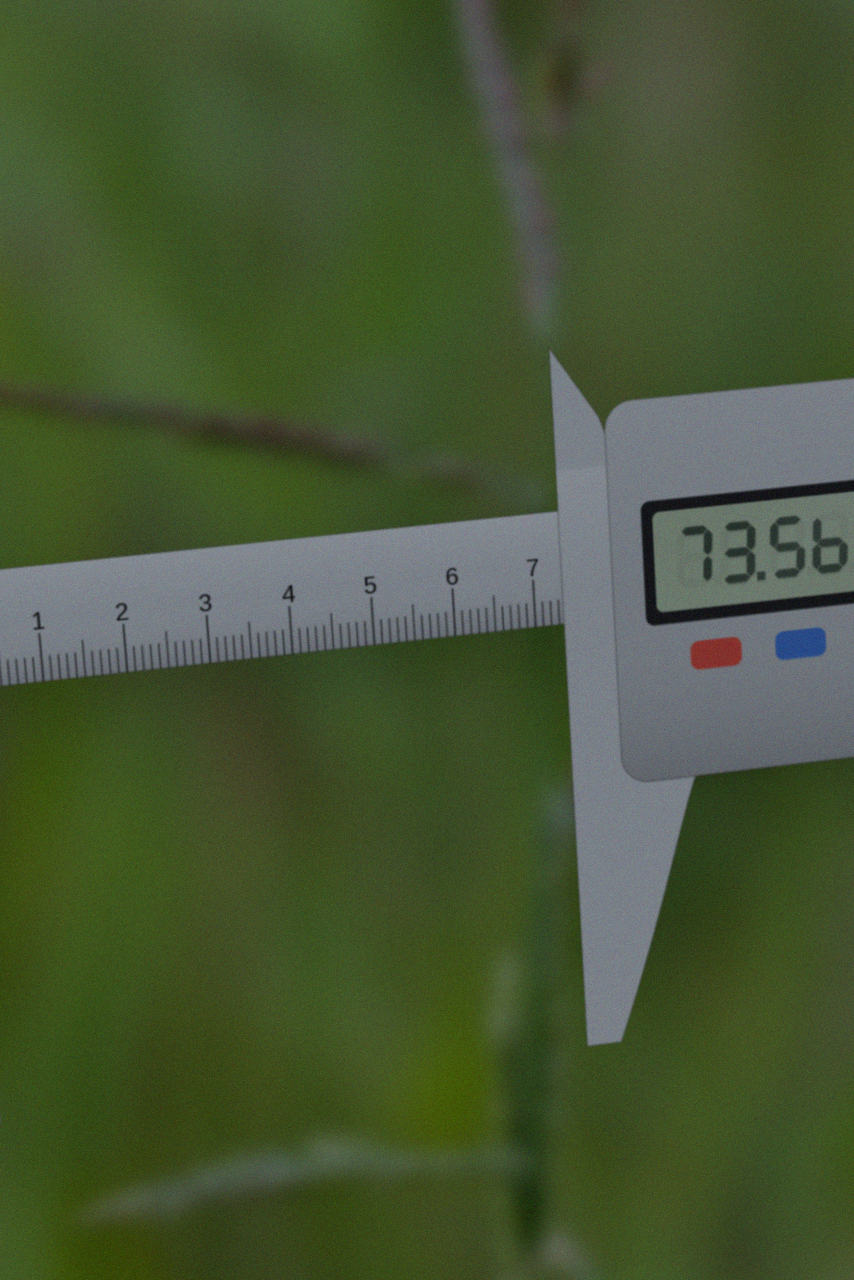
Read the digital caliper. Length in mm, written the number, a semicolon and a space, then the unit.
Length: 73.56; mm
